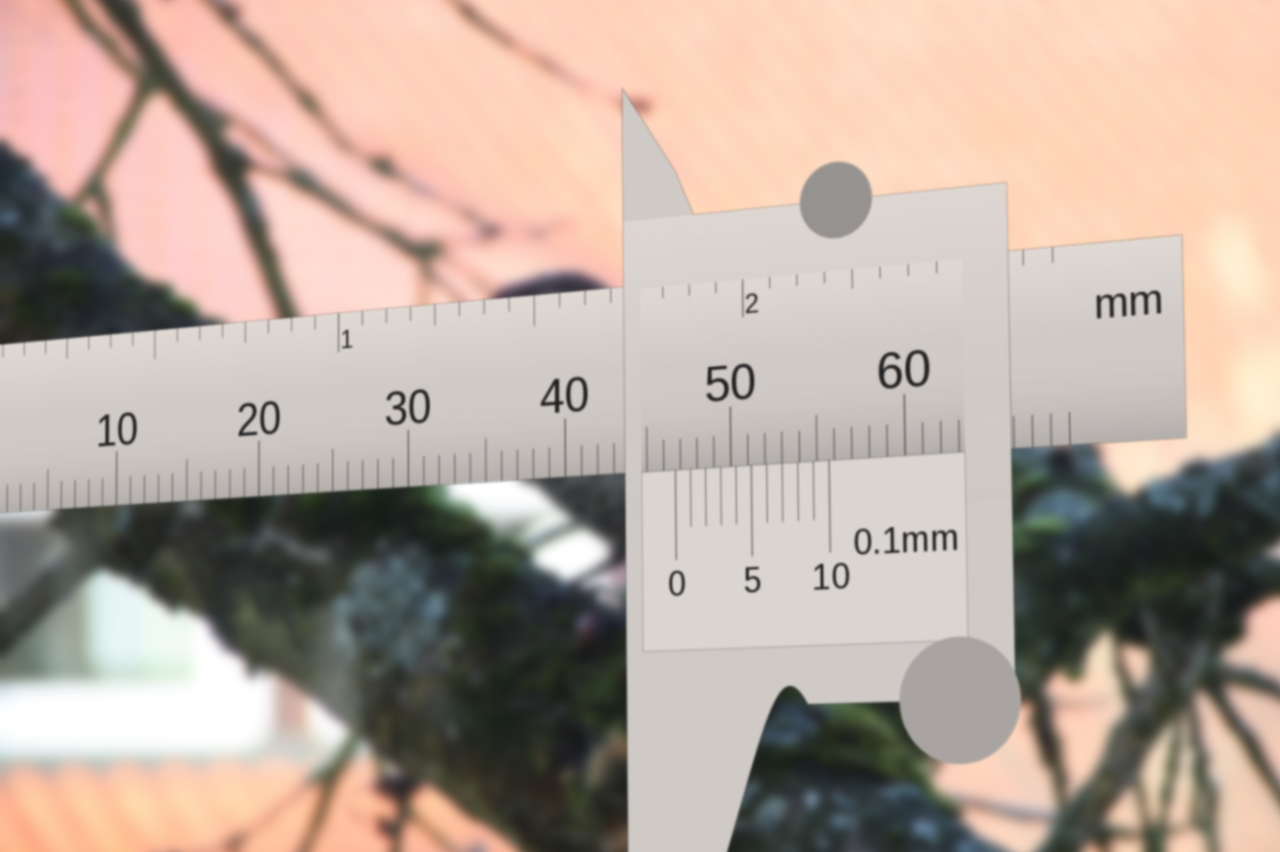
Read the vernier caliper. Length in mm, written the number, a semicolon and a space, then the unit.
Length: 46.7; mm
